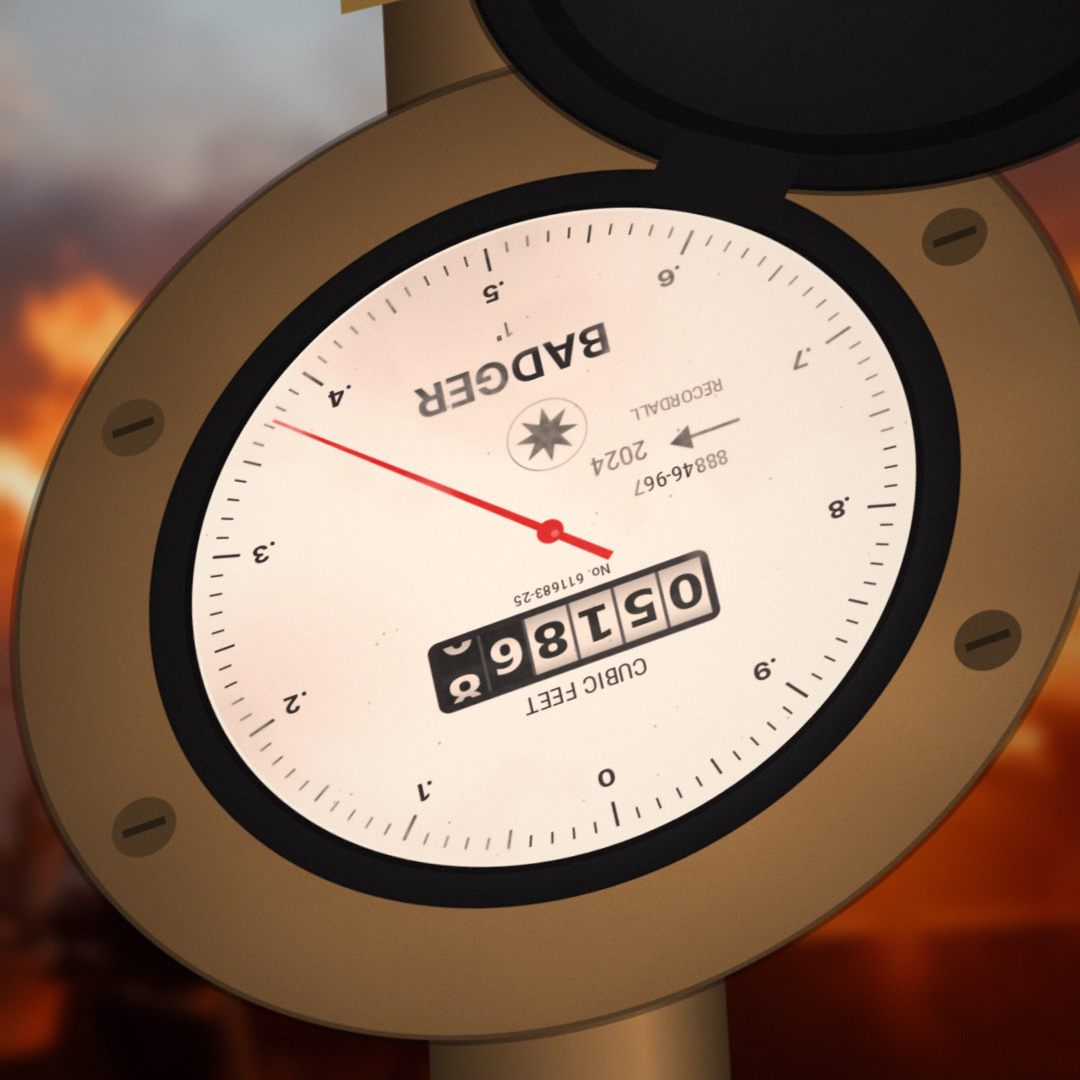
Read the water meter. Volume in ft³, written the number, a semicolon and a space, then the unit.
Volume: 51868.37; ft³
